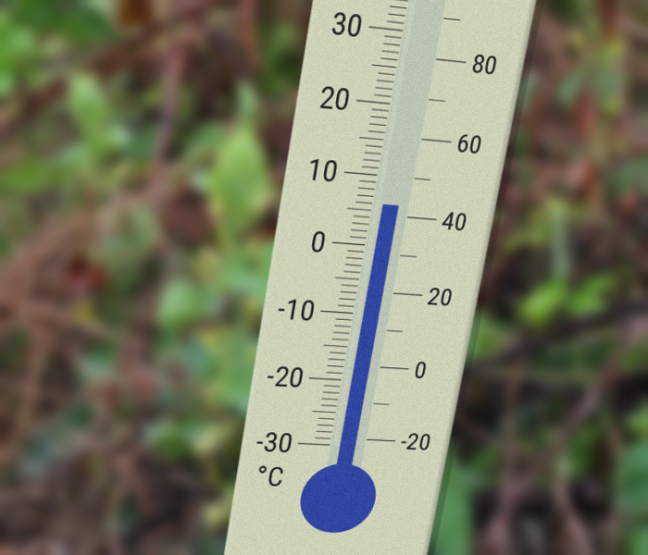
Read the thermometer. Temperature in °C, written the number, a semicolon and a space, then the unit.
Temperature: 6; °C
